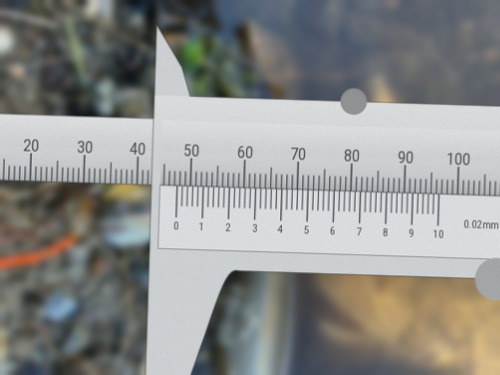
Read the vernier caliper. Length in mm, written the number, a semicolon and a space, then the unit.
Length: 47.5; mm
